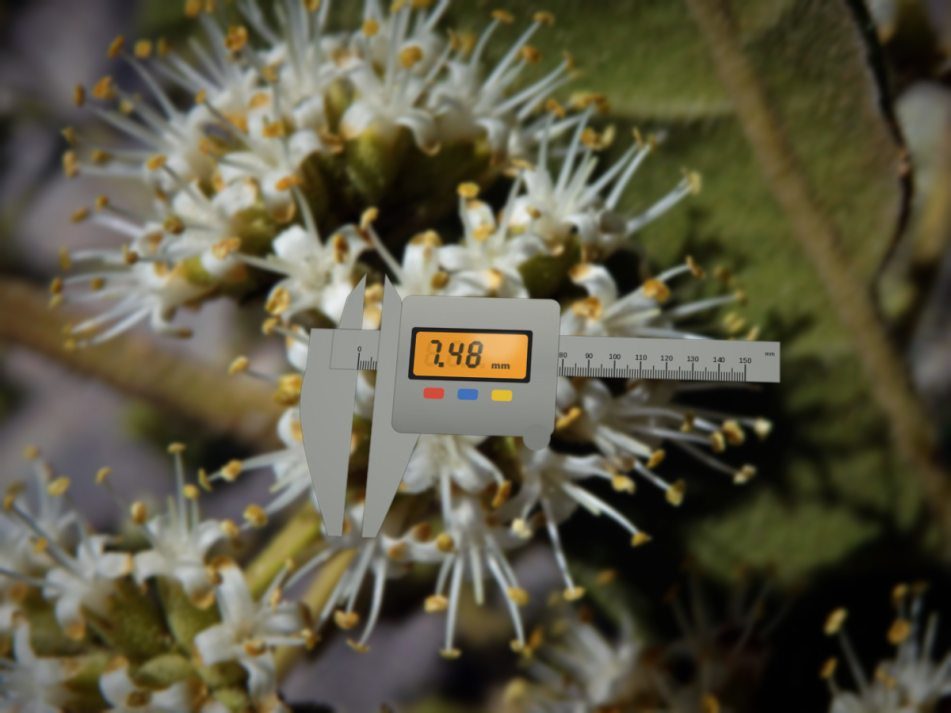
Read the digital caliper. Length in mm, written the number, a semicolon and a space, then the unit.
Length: 7.48; mm
